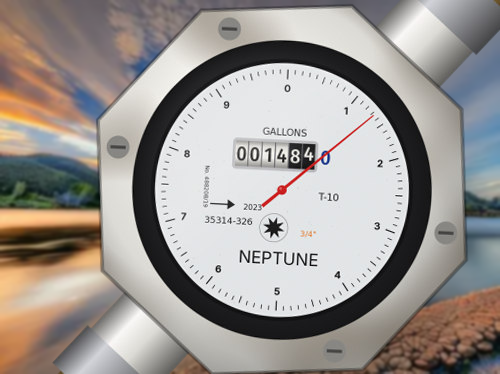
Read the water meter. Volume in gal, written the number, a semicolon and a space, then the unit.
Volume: 14841.3; gal
